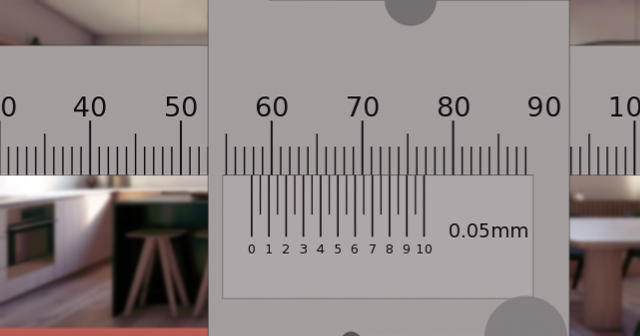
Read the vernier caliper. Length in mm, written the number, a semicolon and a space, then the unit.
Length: 57.8; mm
